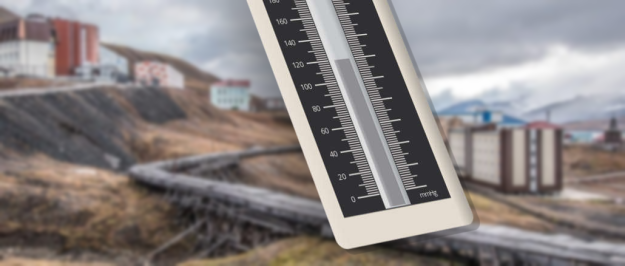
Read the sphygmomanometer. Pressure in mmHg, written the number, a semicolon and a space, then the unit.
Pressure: 120; mmHg
